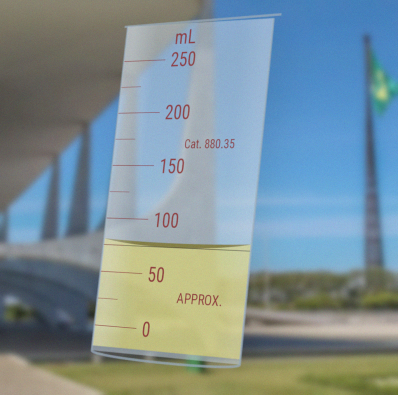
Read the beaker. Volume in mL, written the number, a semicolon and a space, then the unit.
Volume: 75; mL
